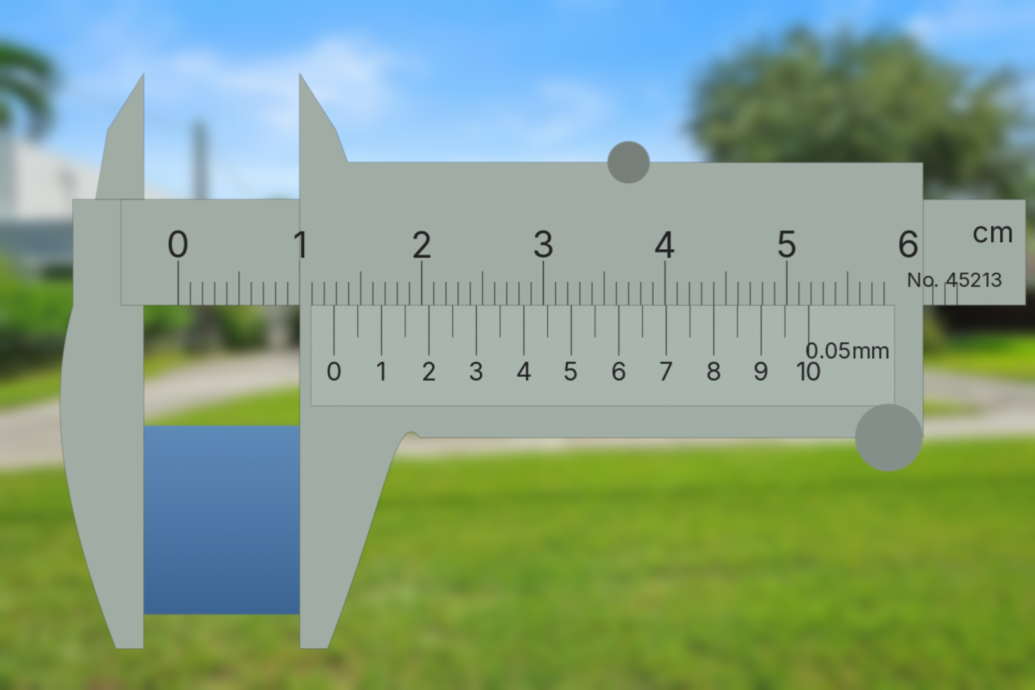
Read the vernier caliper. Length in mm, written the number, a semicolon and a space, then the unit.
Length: 12.8; mm
